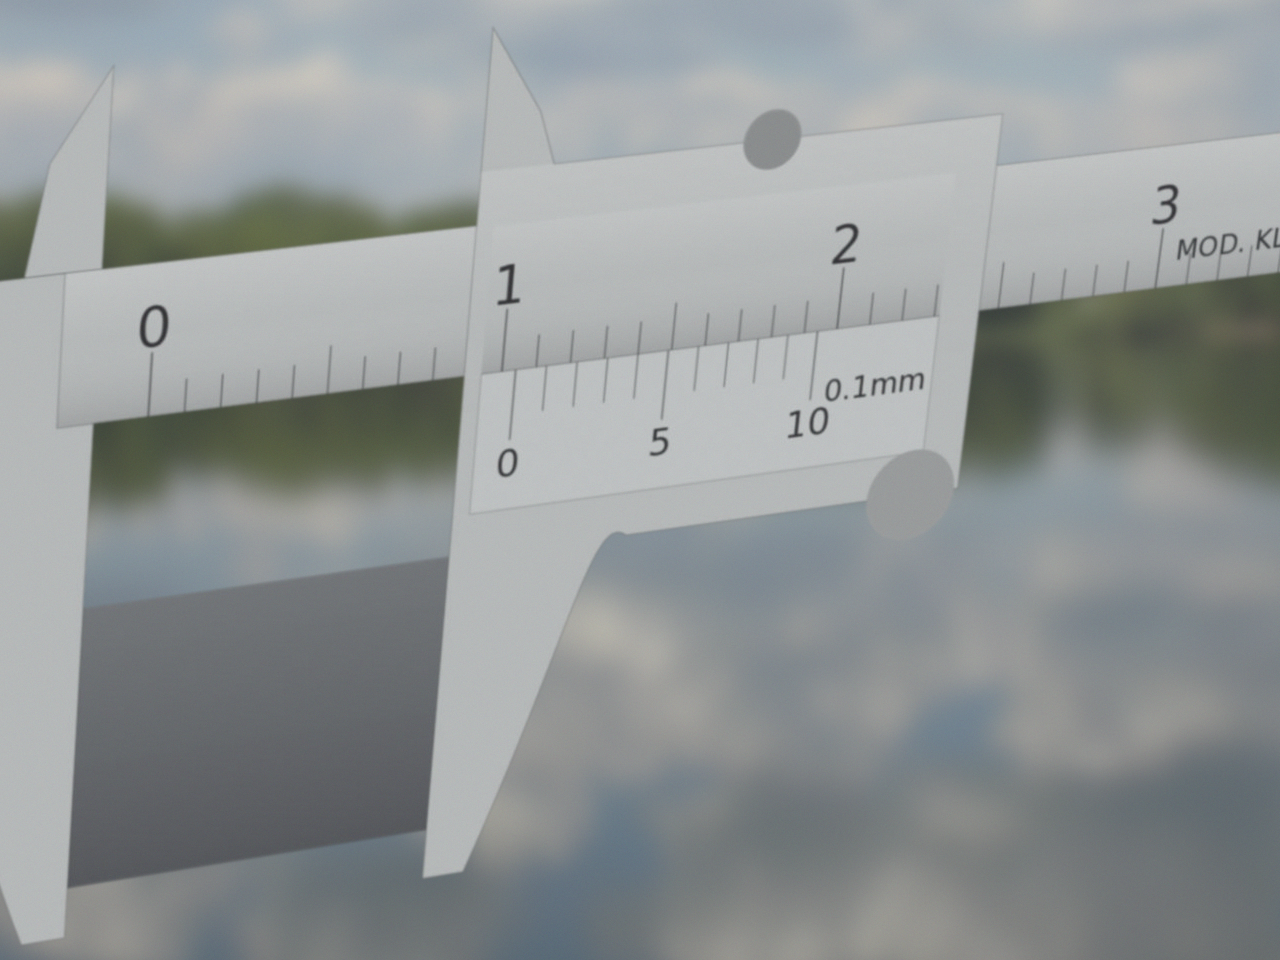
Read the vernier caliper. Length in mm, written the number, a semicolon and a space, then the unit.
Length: 10.4; mm
